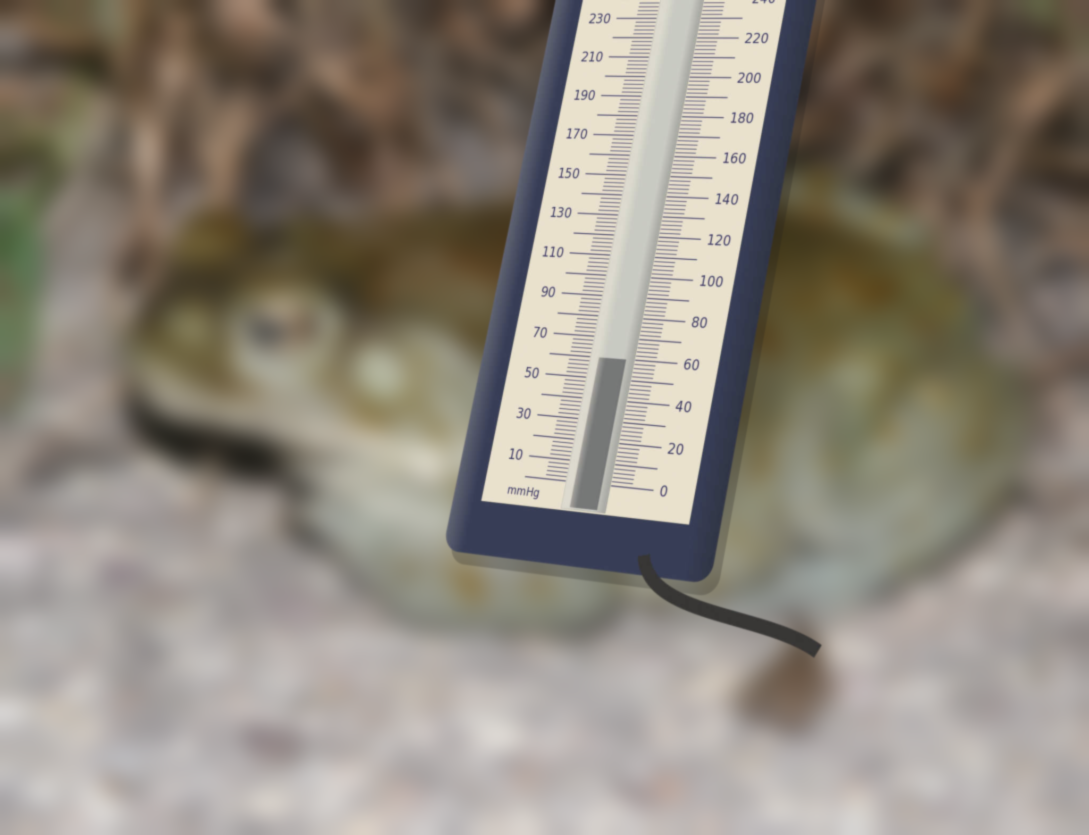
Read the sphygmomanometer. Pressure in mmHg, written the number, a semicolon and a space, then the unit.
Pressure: 60; mmHg
